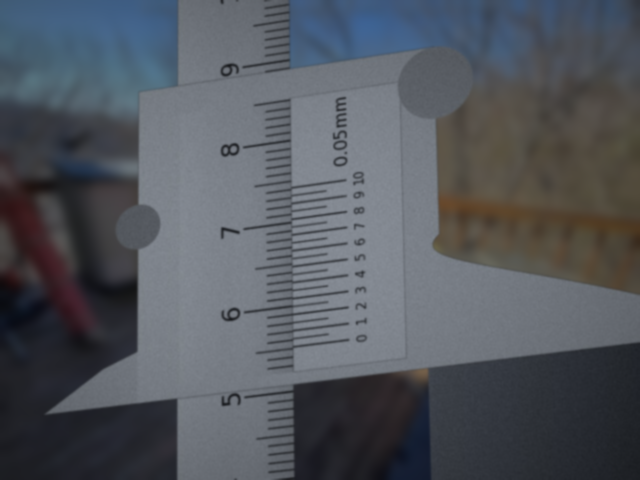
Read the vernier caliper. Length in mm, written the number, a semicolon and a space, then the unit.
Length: 55.2; mm
